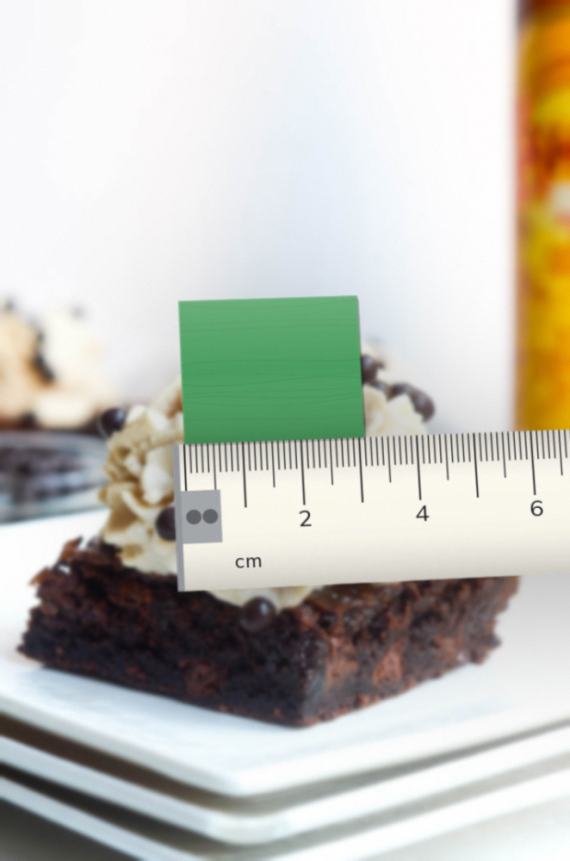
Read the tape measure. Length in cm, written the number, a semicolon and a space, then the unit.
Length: 3.1; cm
